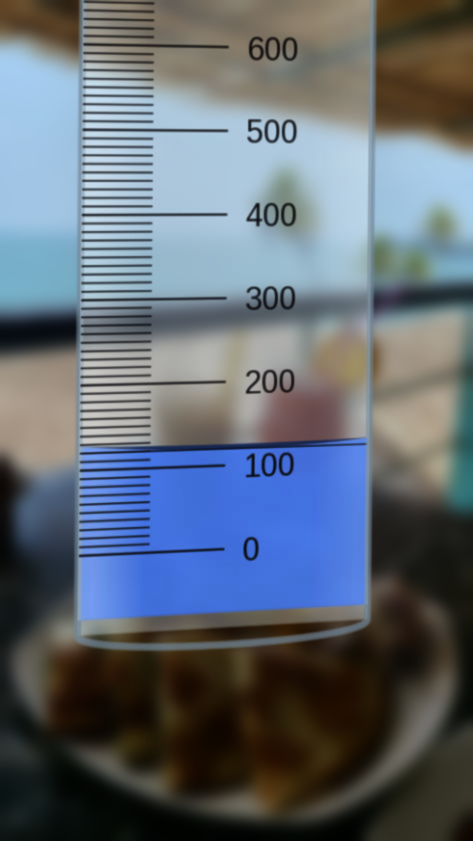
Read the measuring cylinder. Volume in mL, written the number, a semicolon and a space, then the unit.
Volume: 120; mL
